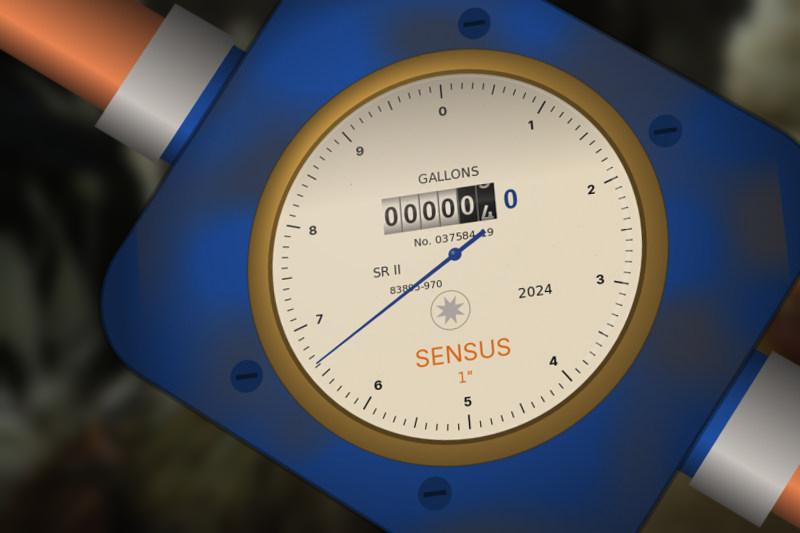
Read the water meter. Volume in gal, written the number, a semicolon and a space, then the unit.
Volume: 36.6; gal
